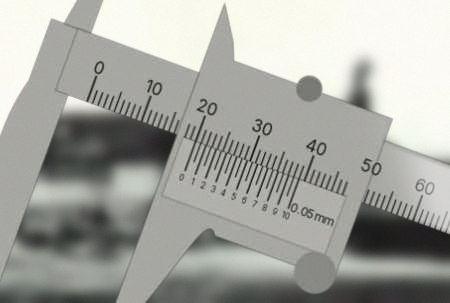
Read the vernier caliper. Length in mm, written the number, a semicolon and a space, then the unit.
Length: 20.0; mm
